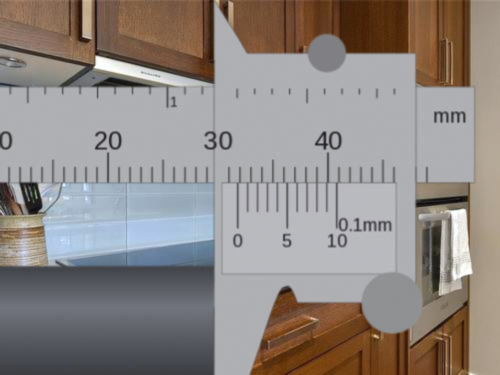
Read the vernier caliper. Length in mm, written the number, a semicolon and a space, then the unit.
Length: 31.8; mm
